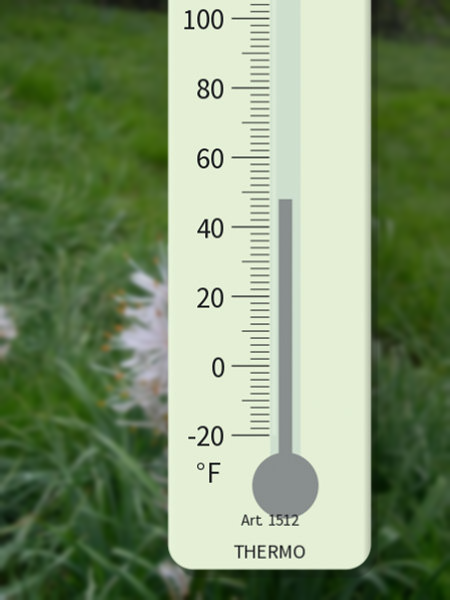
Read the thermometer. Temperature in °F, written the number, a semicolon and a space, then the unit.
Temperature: 48; °F
